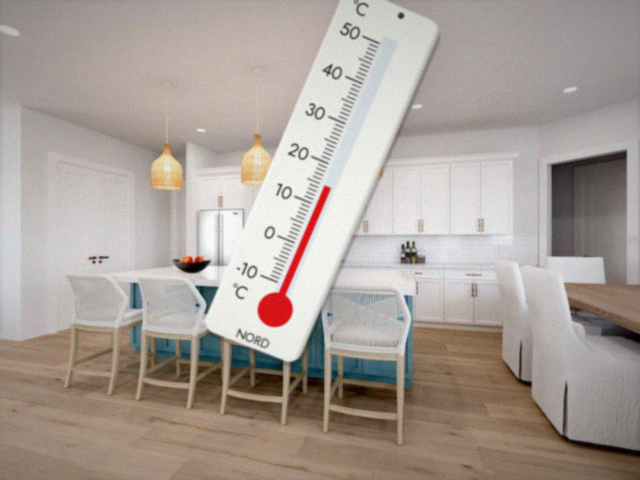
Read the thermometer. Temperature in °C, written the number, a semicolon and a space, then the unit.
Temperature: 15; °C
